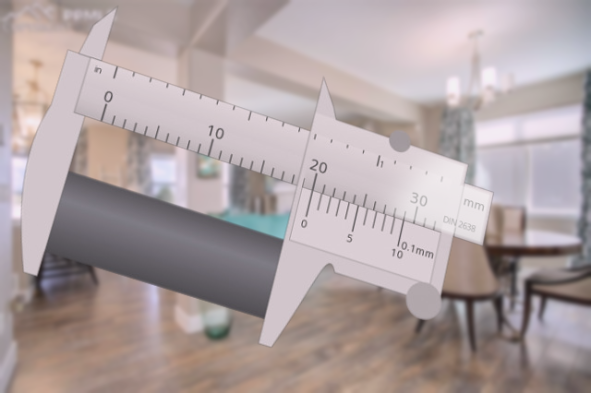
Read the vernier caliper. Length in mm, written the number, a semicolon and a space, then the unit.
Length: 20.0; mm
